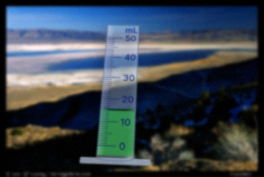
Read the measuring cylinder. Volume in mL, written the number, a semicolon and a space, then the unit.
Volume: 15; mL
